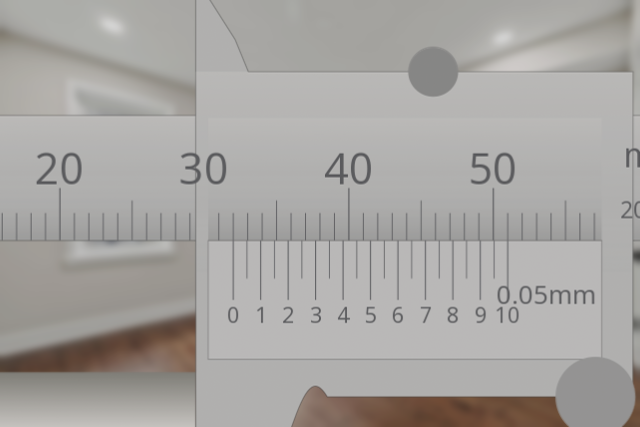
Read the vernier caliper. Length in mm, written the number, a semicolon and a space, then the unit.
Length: 32.0; mm
